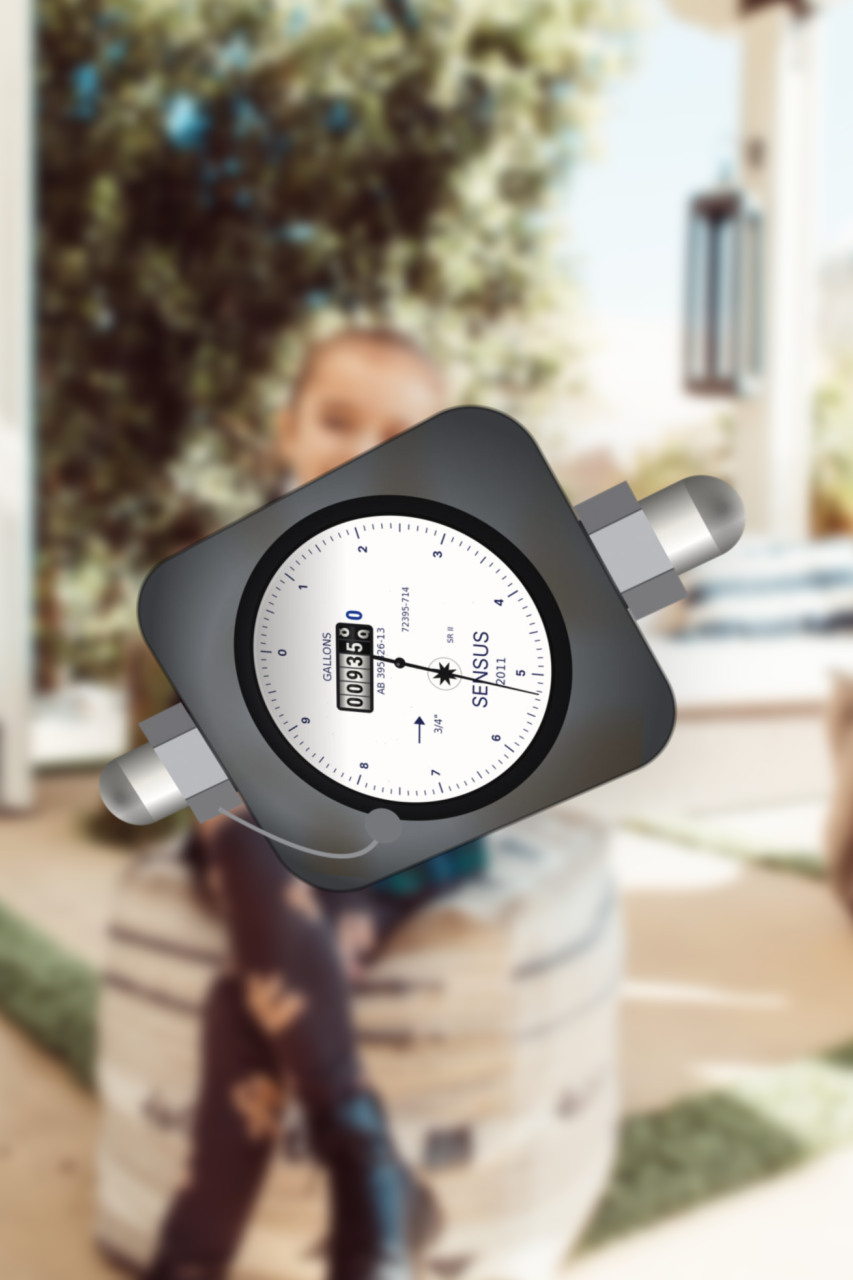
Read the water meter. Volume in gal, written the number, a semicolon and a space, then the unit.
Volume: 93585.2; gal
